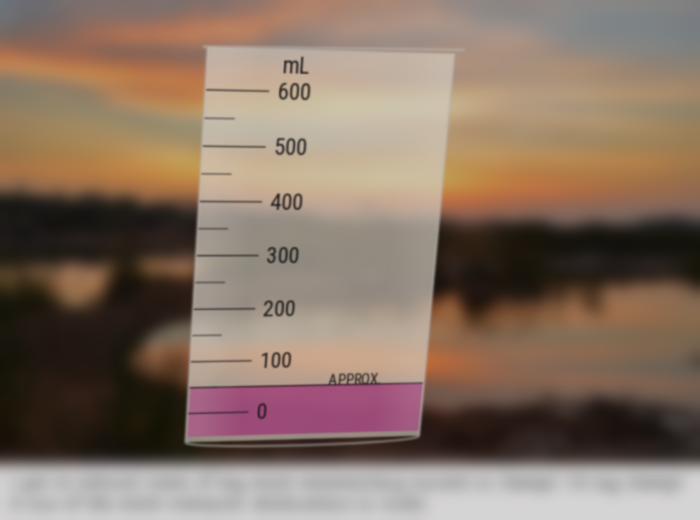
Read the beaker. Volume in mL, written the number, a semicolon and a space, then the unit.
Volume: 50; mL
